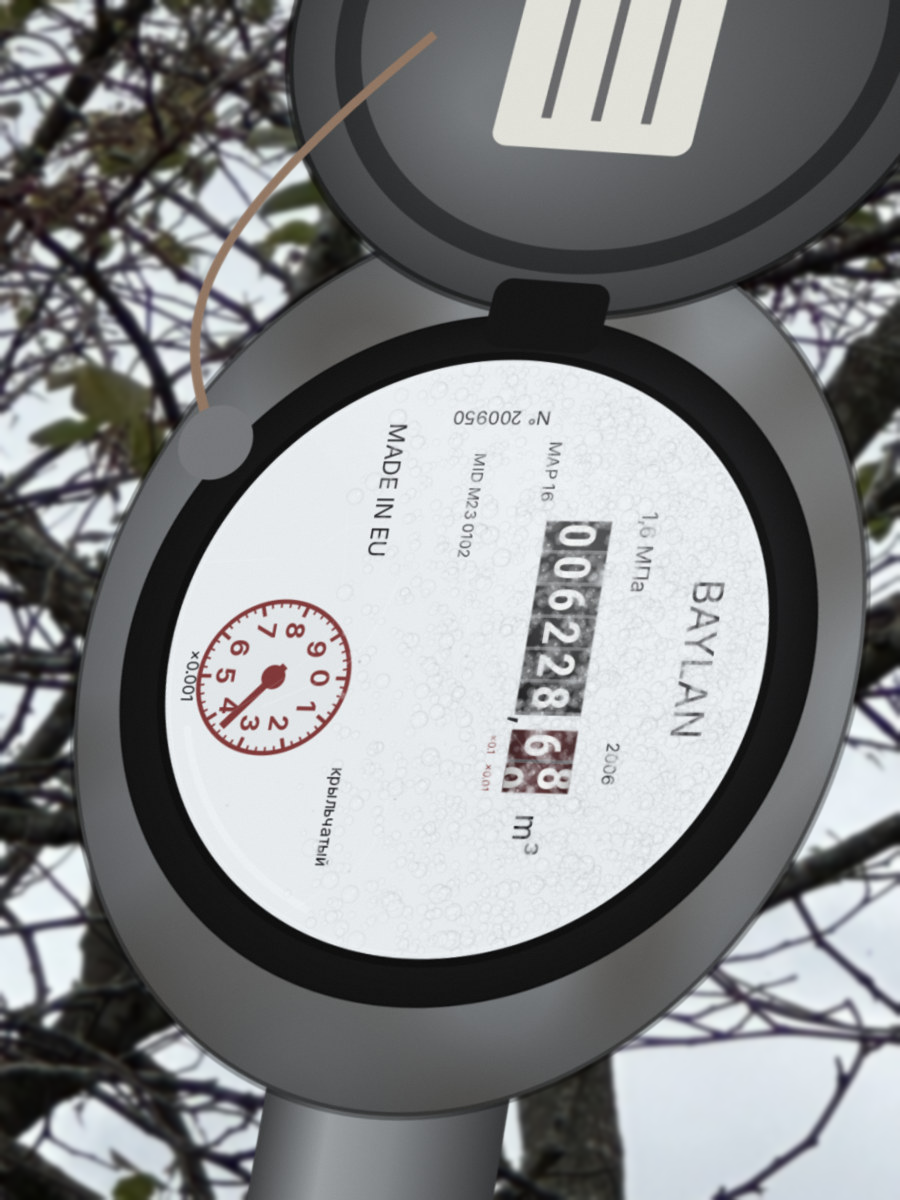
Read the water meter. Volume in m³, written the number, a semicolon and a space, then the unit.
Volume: 6228.683; m³
